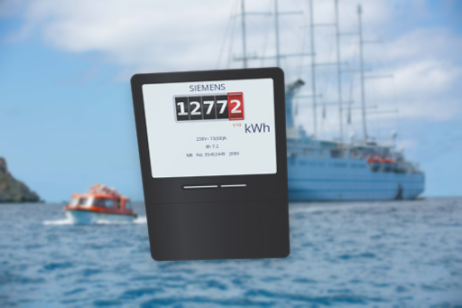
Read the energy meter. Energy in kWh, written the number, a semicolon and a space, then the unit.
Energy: 1277.2; kWh
